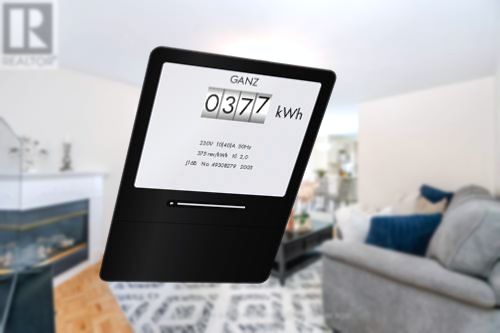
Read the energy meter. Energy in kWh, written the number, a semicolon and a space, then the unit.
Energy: 377; kWh
